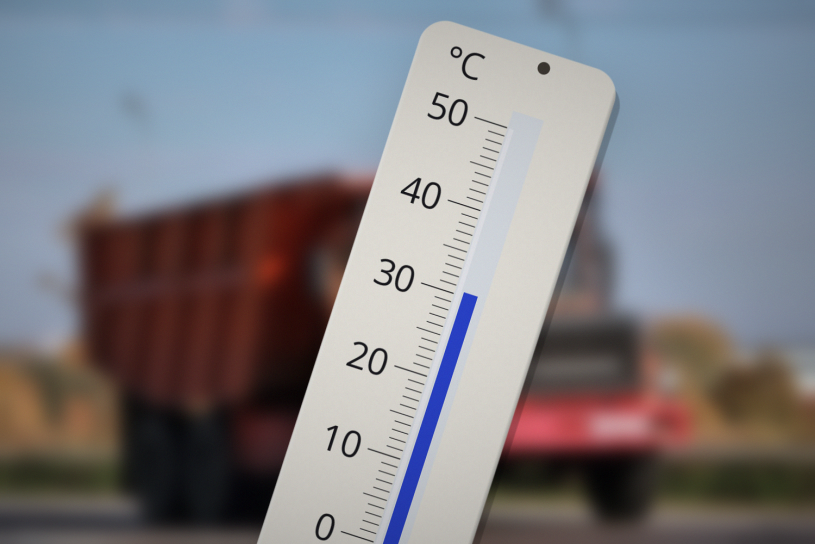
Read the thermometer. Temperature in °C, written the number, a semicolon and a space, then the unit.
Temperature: 30.5; °C
